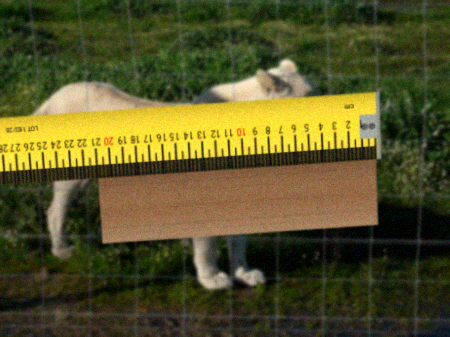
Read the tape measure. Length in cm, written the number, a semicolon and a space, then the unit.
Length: 21; cm
